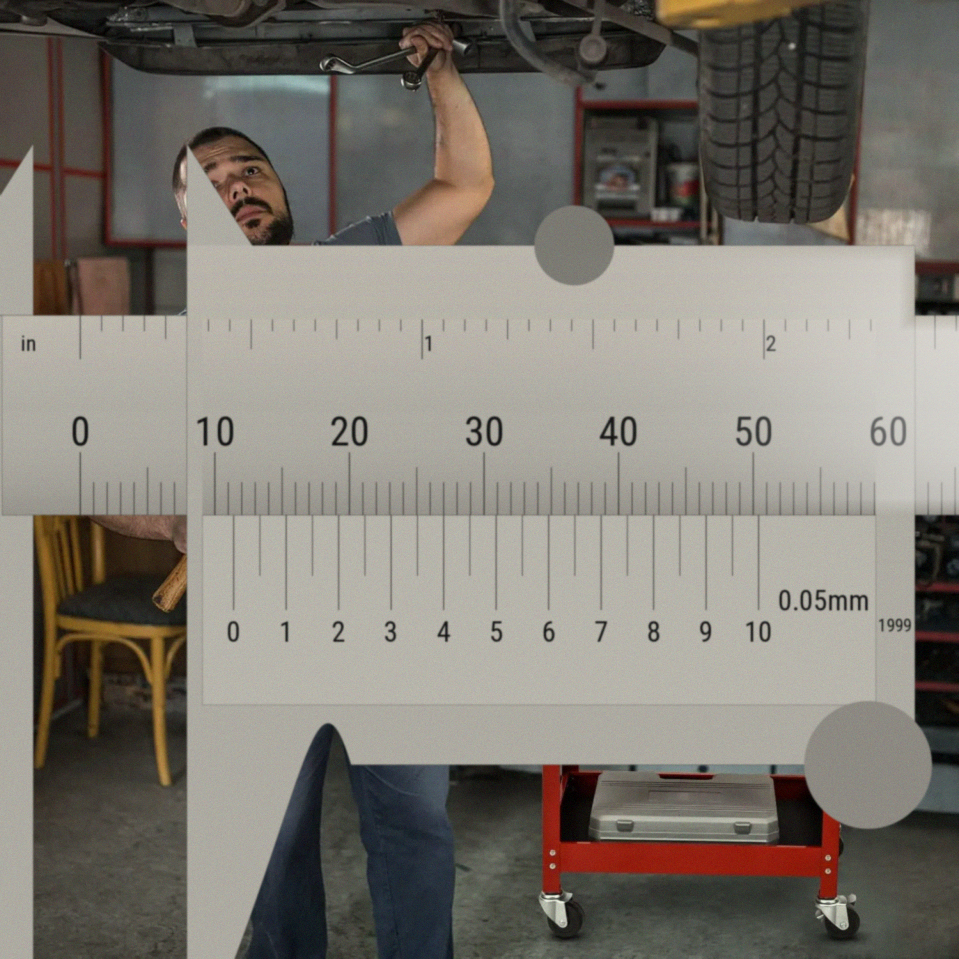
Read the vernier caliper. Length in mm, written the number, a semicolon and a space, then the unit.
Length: 11.4; mm
